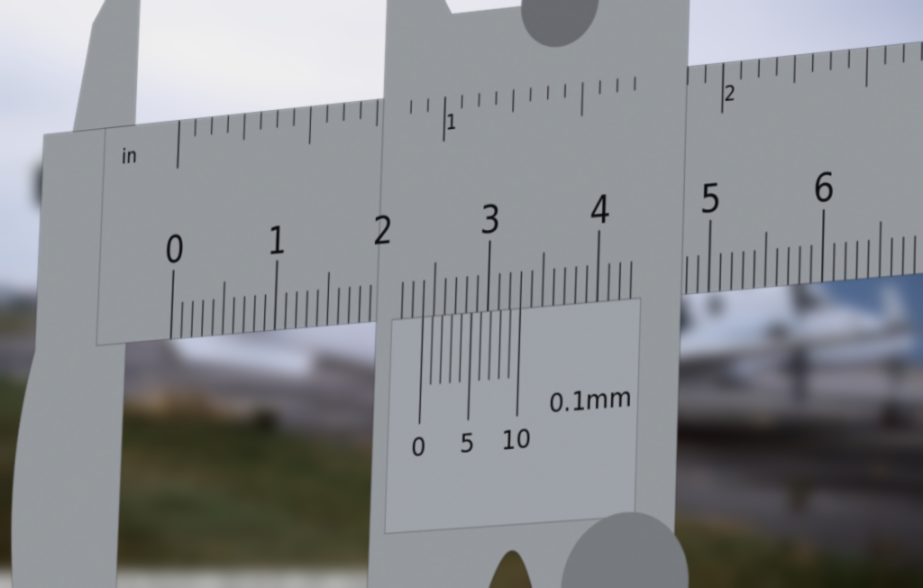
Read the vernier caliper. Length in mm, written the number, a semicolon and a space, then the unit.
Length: 24.0; mm
